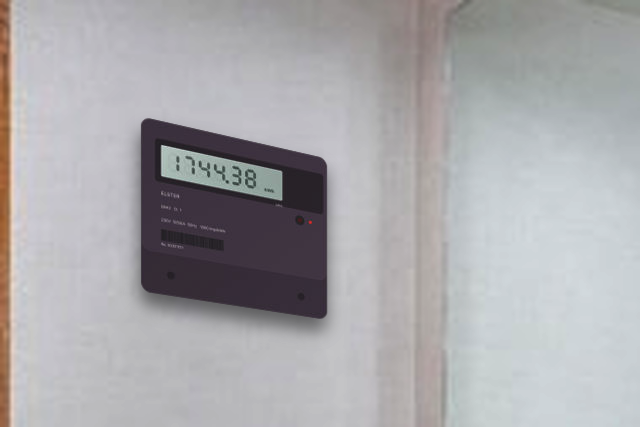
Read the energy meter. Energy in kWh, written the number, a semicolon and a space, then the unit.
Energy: 1744.38; kWh
